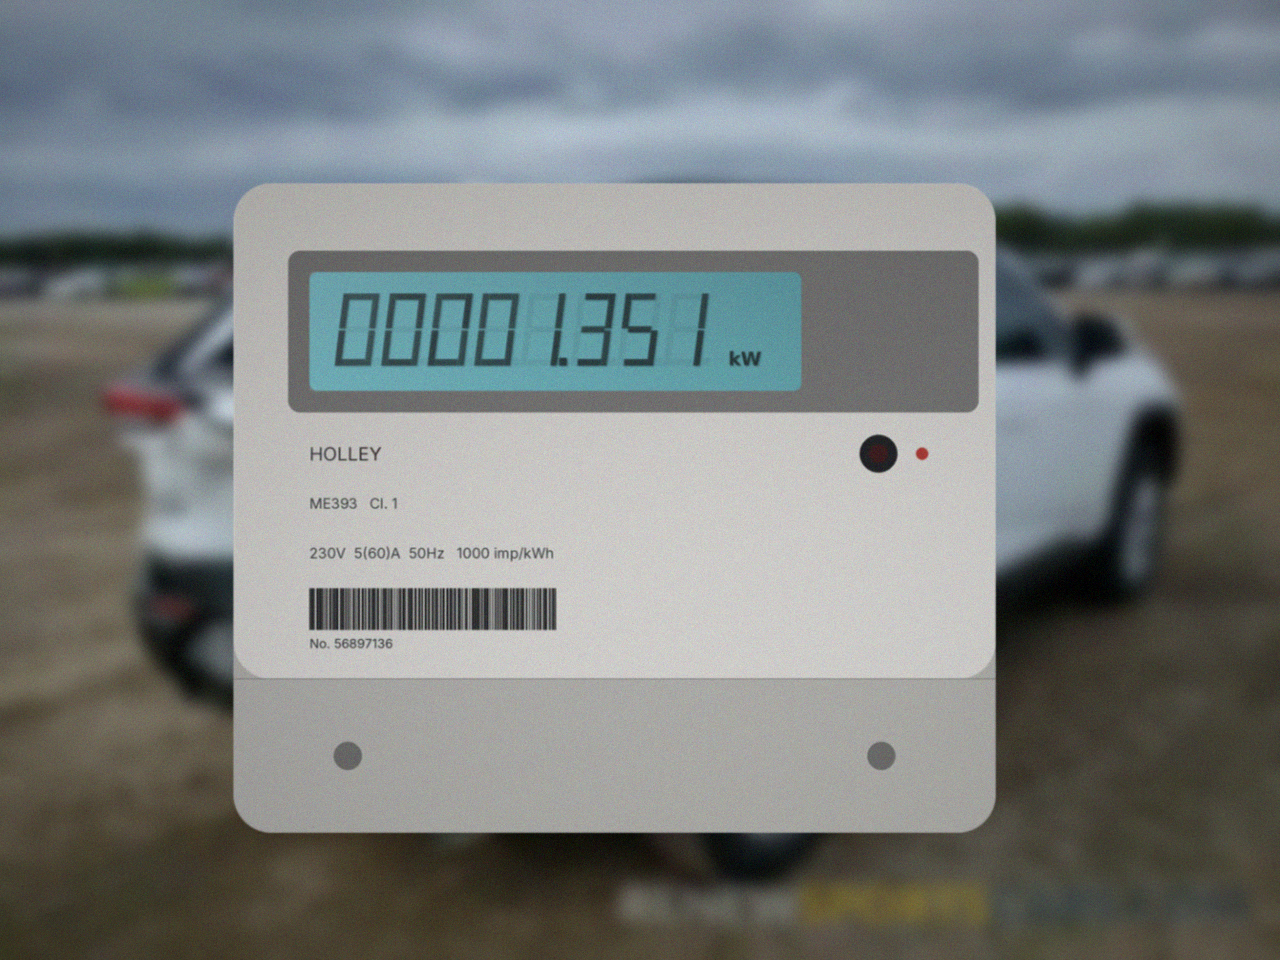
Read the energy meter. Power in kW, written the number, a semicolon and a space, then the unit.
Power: 1.351; kW
